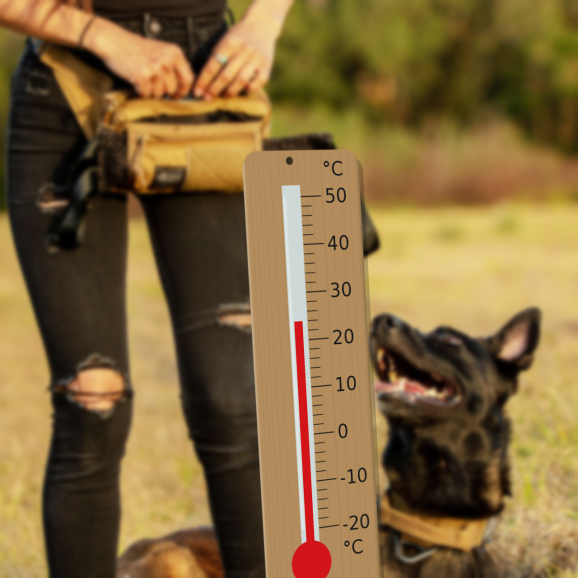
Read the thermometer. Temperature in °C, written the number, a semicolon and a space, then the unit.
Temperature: 24; °C
